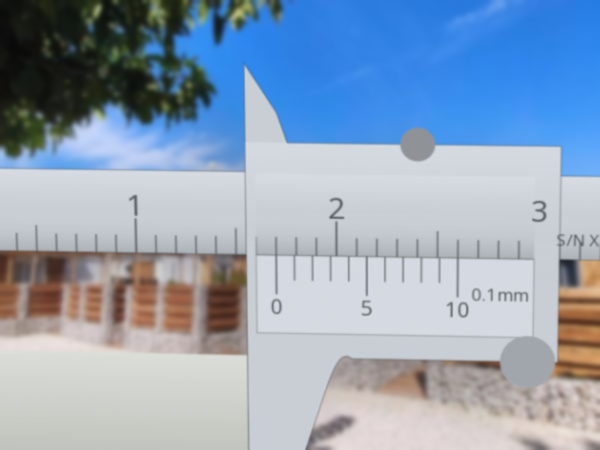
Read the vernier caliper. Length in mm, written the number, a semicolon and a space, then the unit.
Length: 17.0; mm
